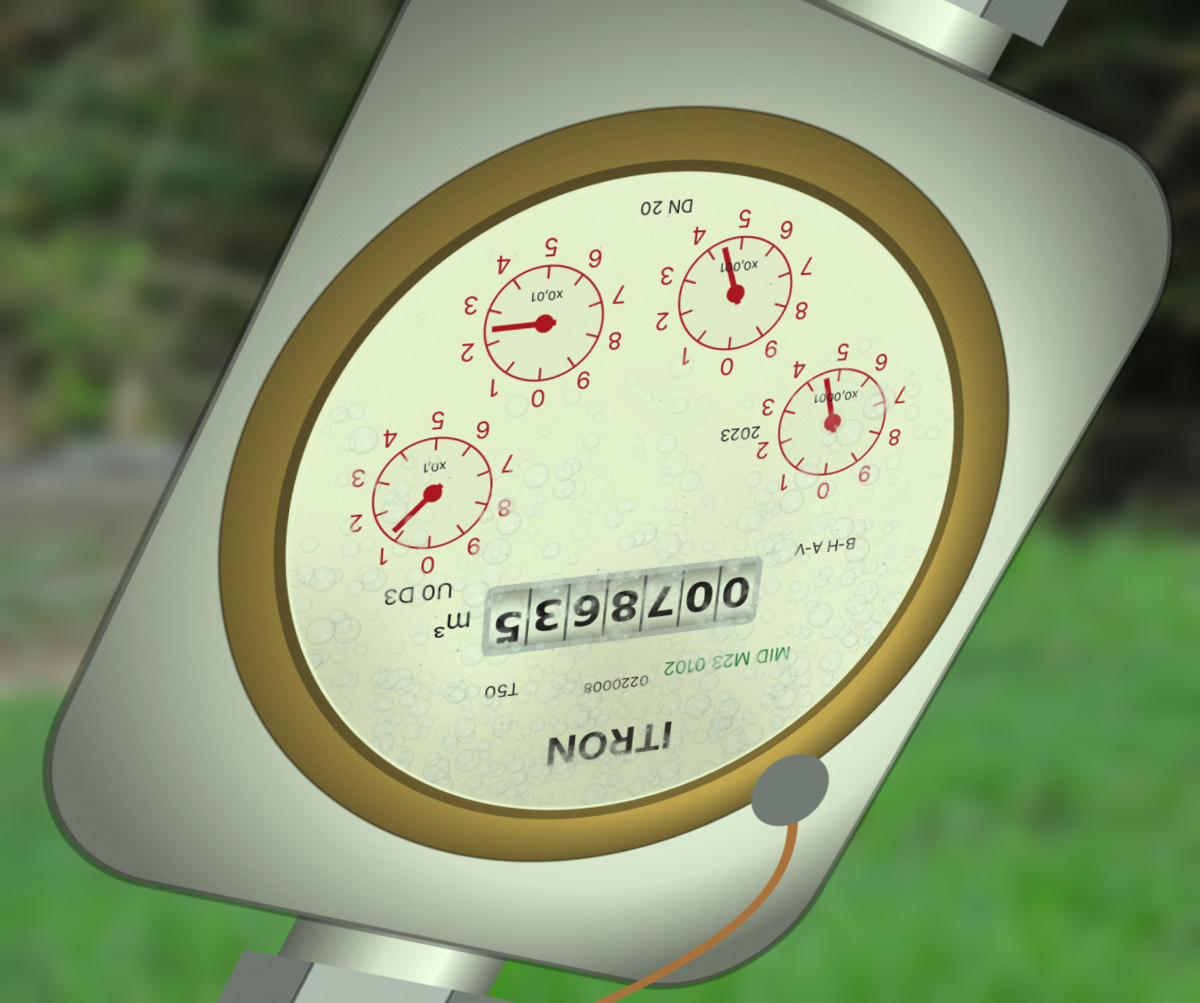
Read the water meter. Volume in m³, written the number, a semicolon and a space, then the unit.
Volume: 78635.1244; m³
